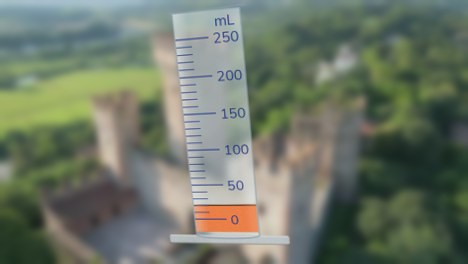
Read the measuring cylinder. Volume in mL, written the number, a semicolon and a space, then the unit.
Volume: 20; mL
